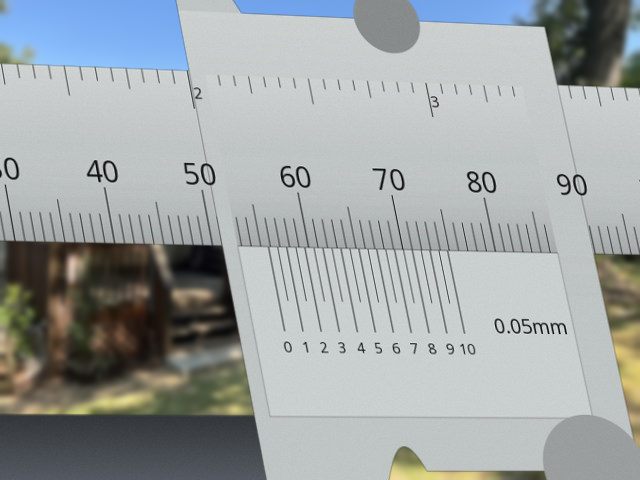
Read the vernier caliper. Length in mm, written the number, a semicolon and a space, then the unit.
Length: 55.8; mm
